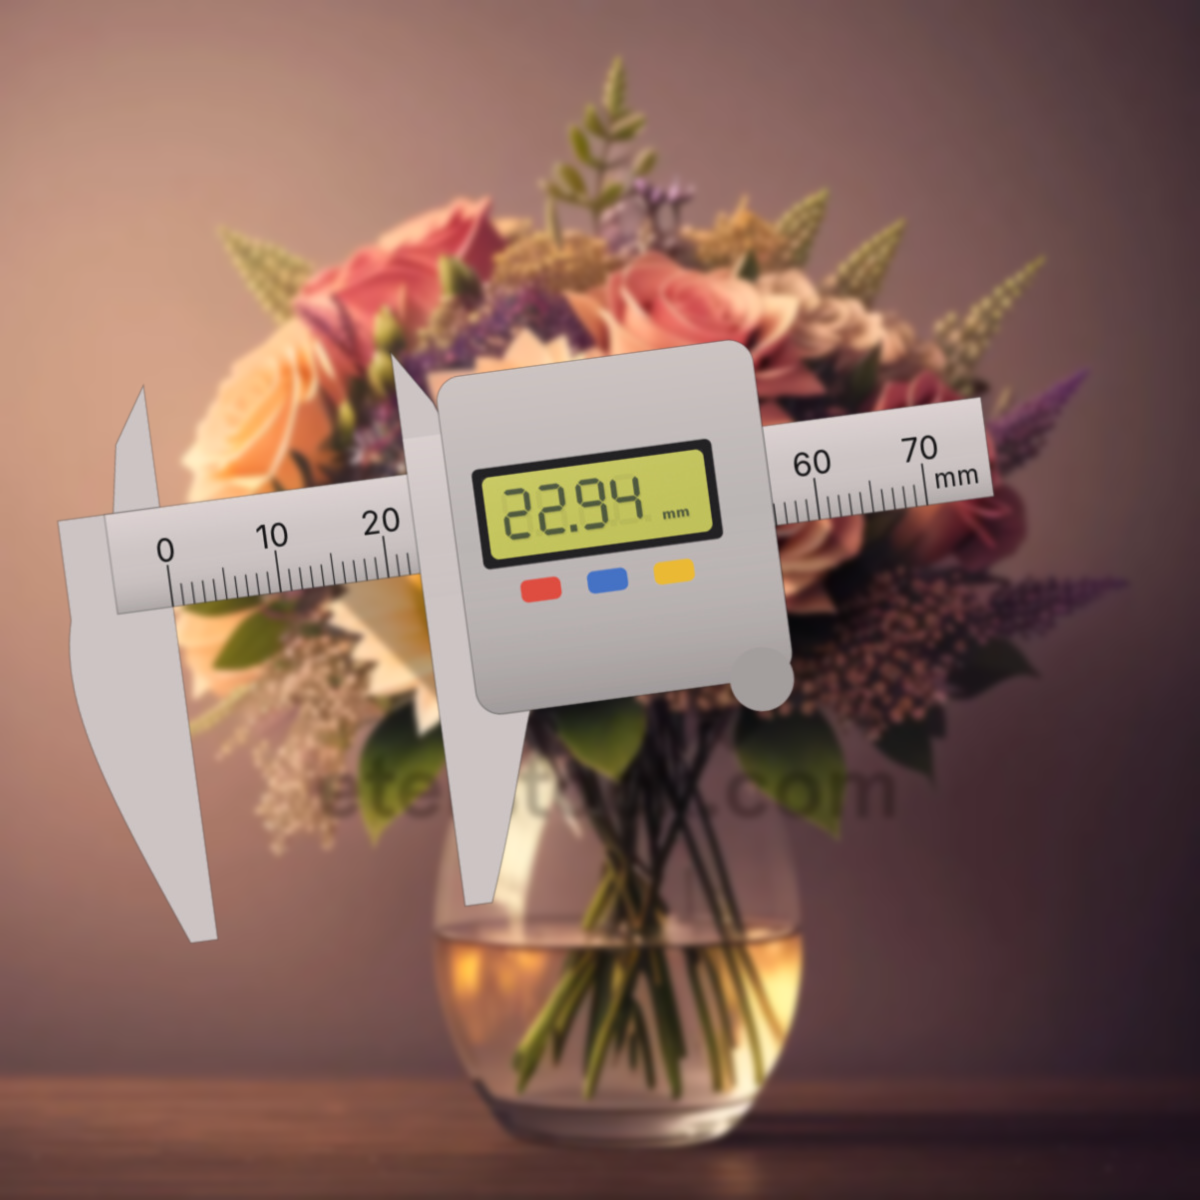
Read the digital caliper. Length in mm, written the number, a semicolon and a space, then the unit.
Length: 22.94; mm
